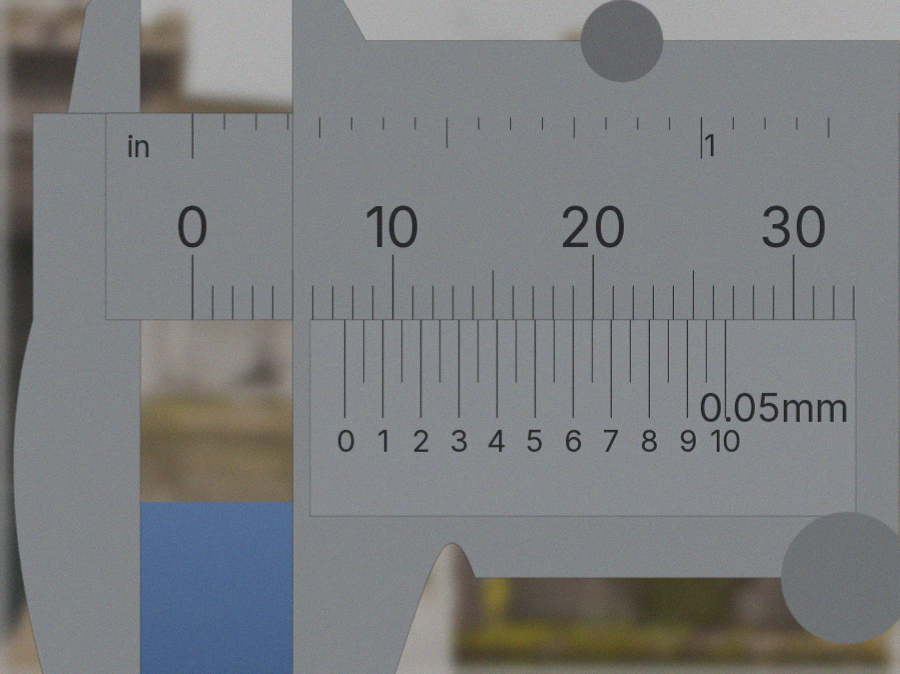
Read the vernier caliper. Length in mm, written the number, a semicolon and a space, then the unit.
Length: 7.6; mm
